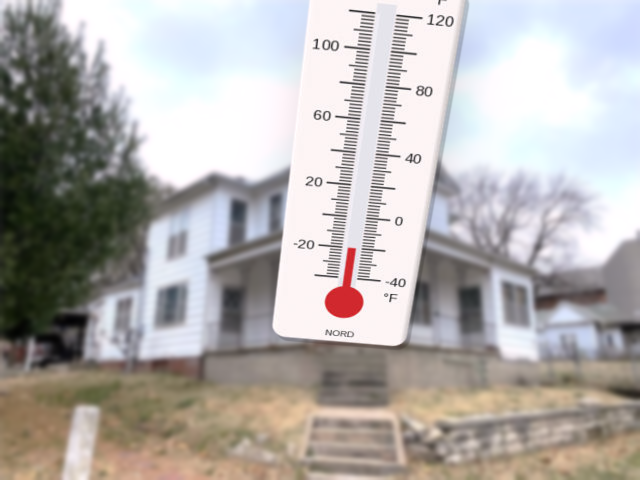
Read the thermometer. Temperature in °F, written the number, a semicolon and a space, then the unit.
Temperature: -20; °F
